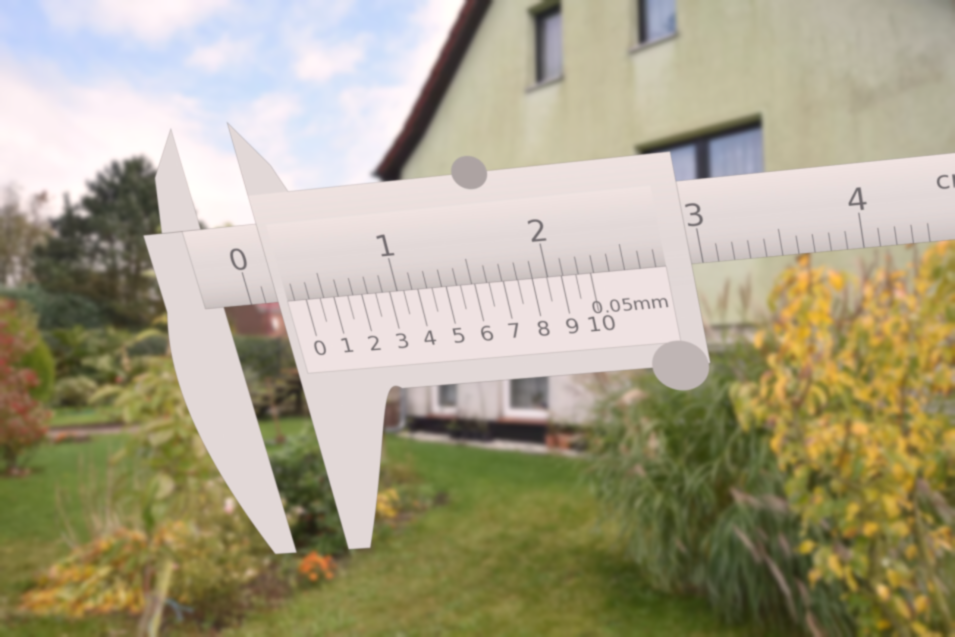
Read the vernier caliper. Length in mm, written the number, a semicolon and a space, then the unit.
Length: 3.8; mm
